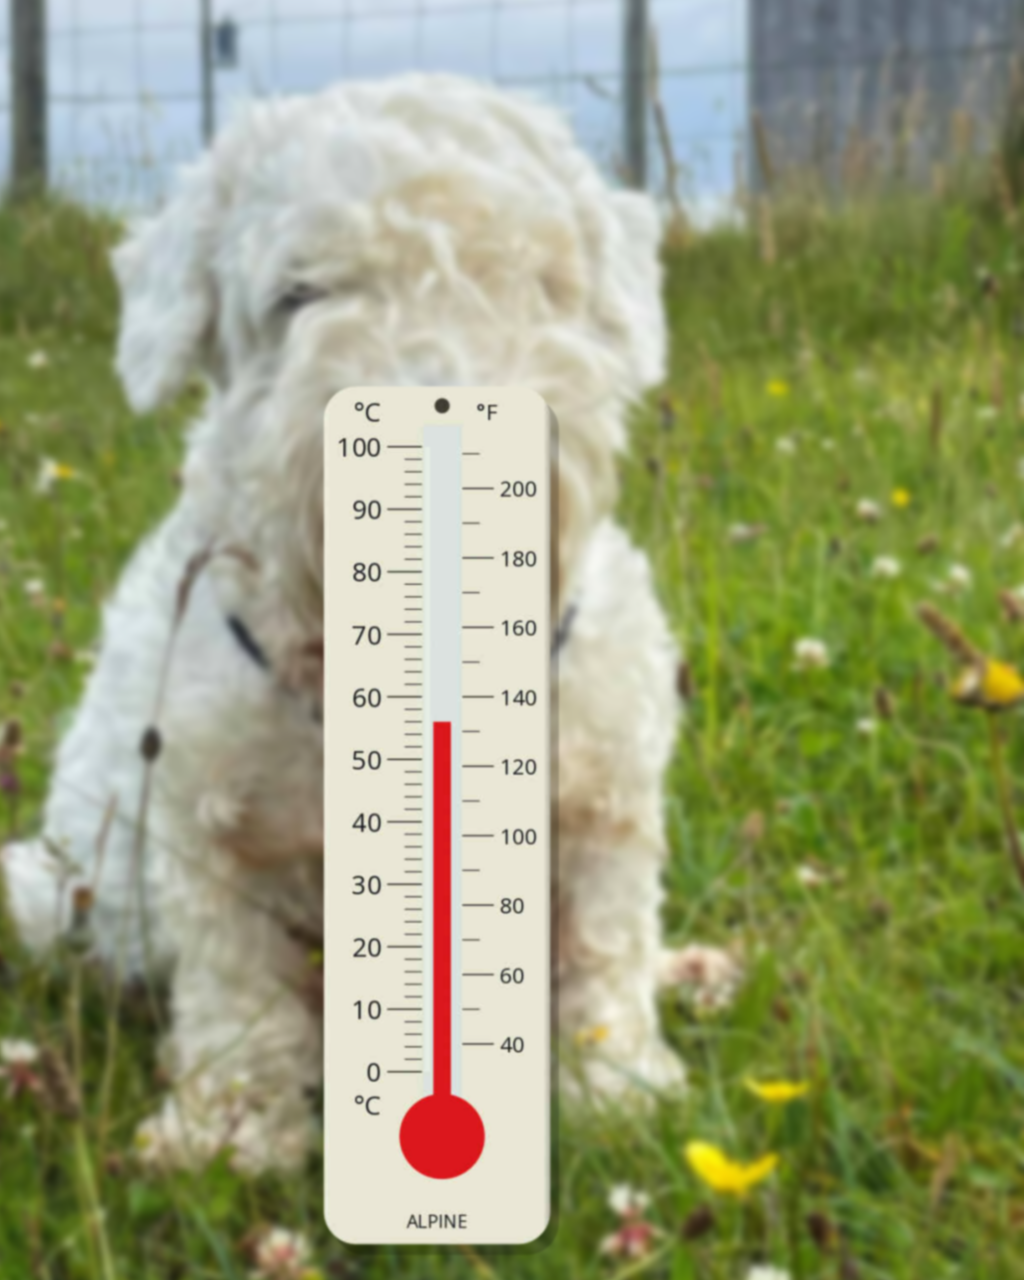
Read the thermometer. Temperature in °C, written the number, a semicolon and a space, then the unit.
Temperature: 56; °C
